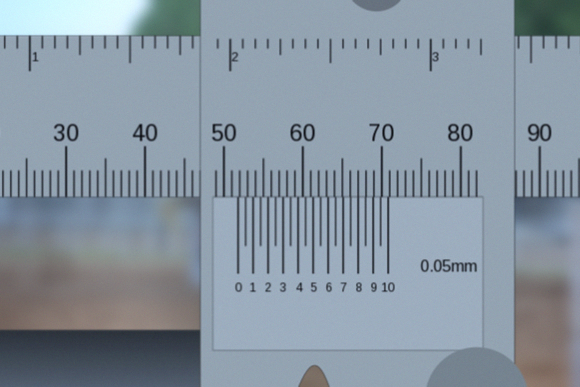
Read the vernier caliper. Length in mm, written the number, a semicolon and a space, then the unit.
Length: 51.8; mm
